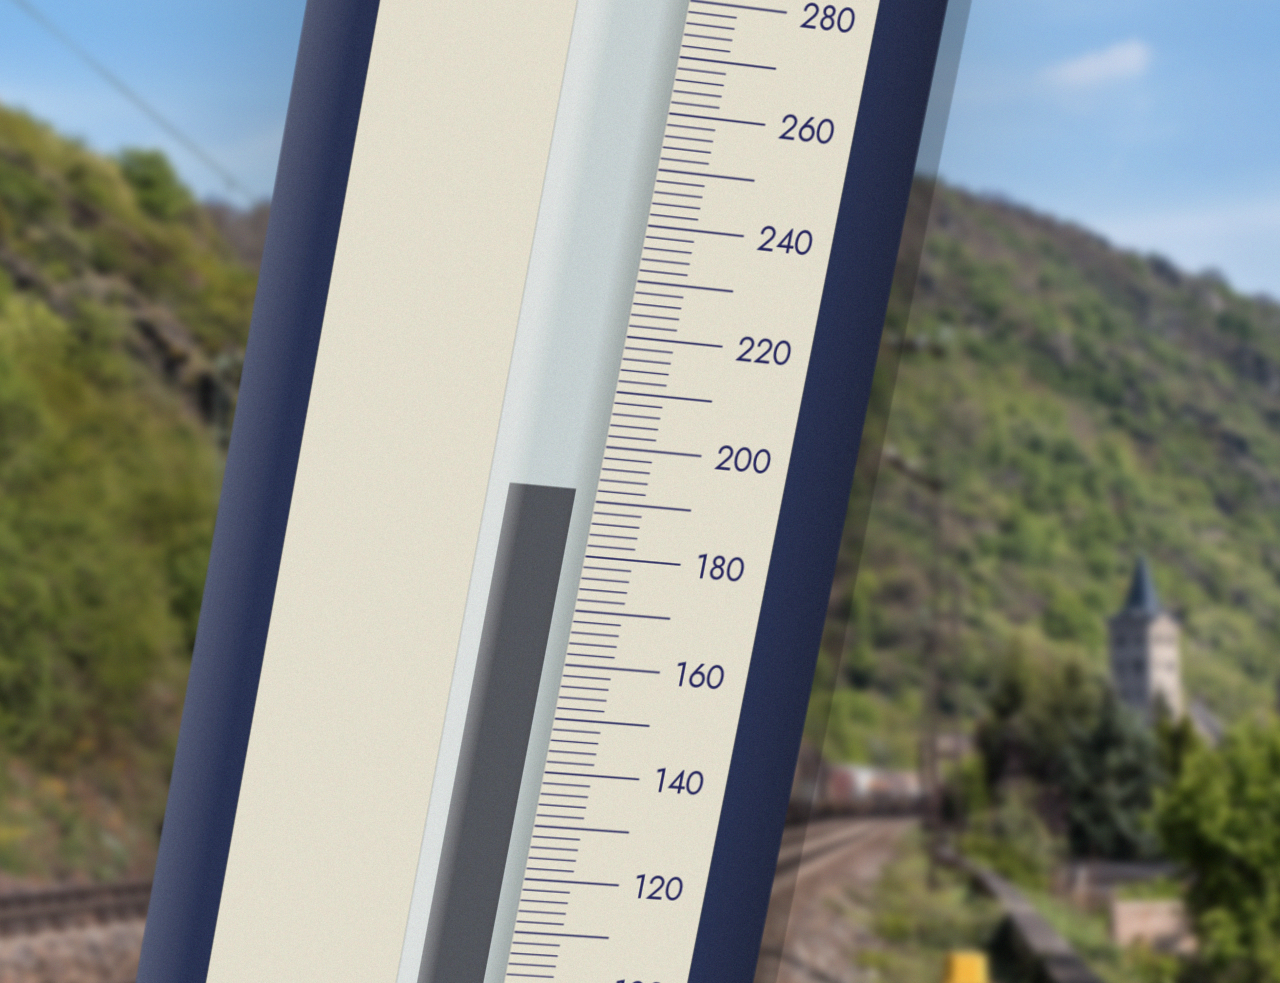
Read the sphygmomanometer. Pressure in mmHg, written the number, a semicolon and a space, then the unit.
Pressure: 192; mmHg
